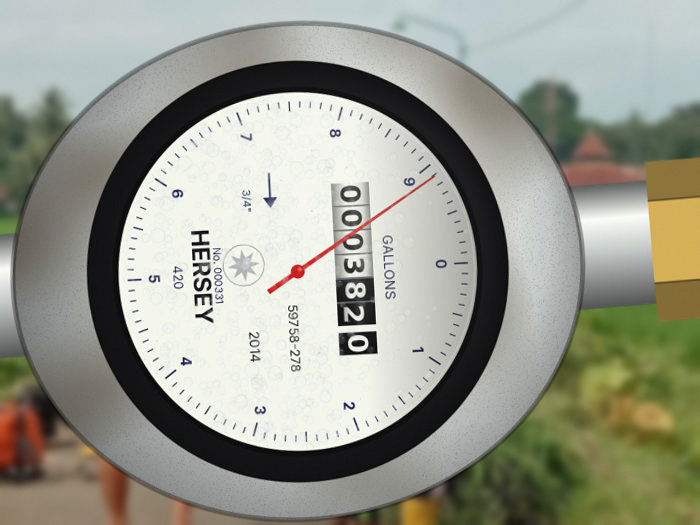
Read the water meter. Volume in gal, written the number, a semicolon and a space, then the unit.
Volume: 3819.1; gal
